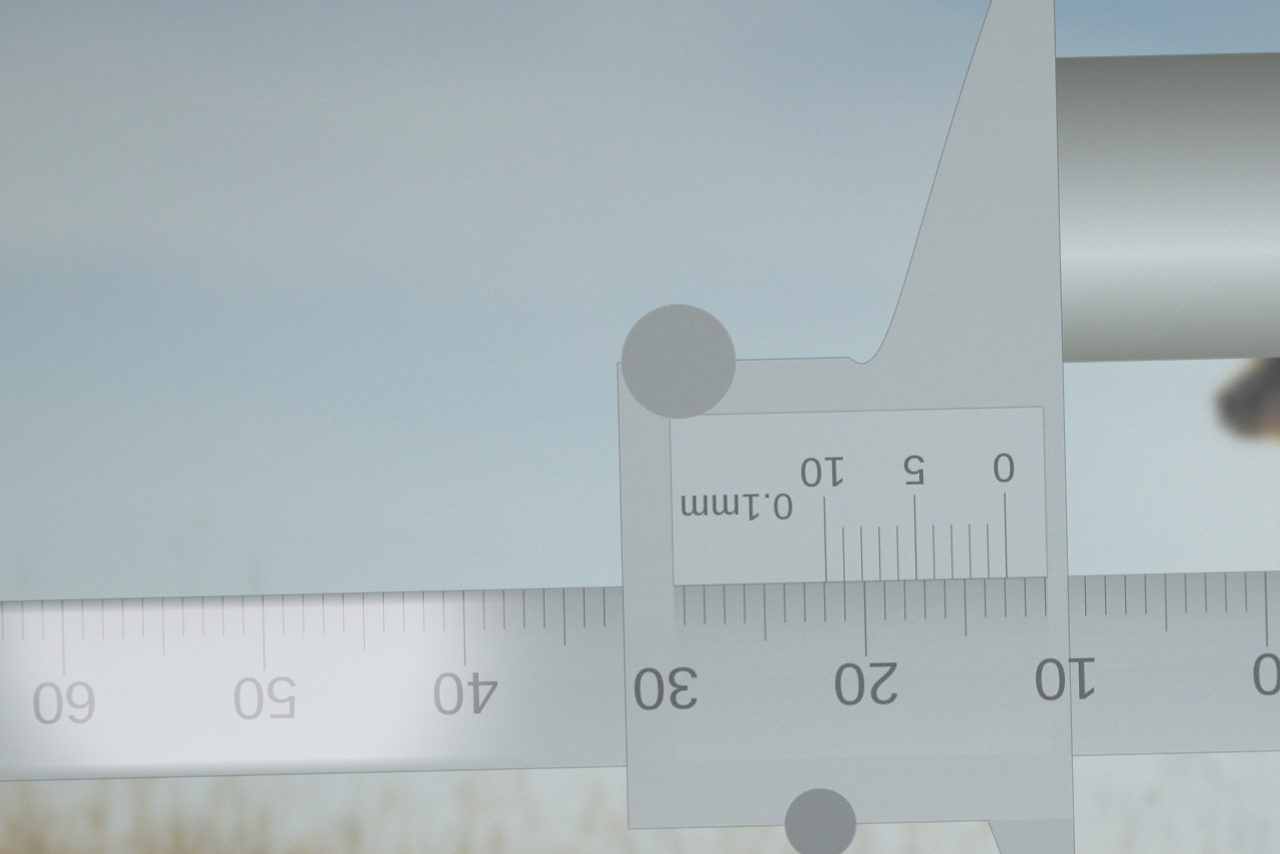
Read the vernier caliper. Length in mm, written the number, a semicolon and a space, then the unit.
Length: 12.9; mm
